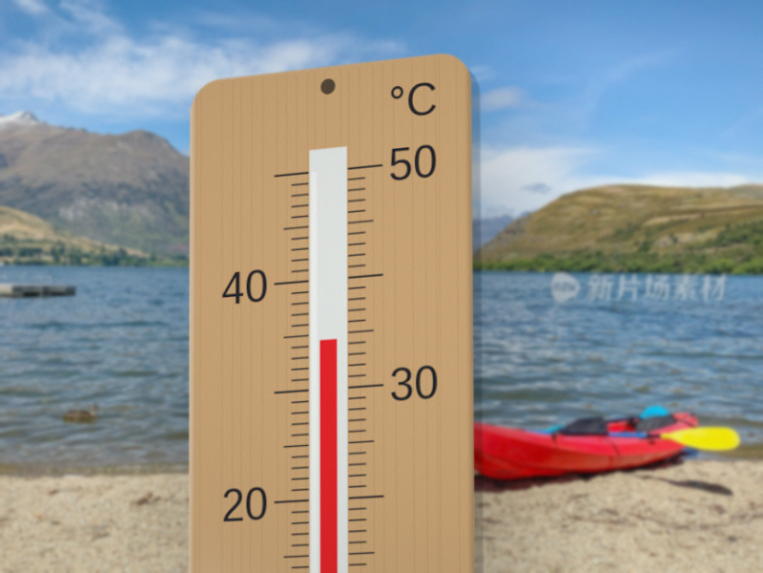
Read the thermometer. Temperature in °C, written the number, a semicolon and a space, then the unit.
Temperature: 34.5; °C
